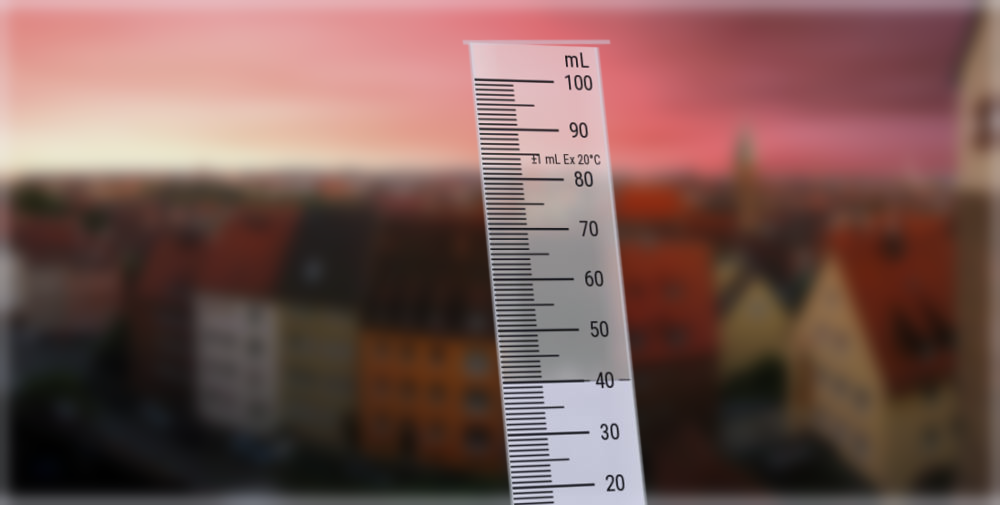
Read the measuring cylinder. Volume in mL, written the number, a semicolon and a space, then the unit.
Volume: 40; mL
